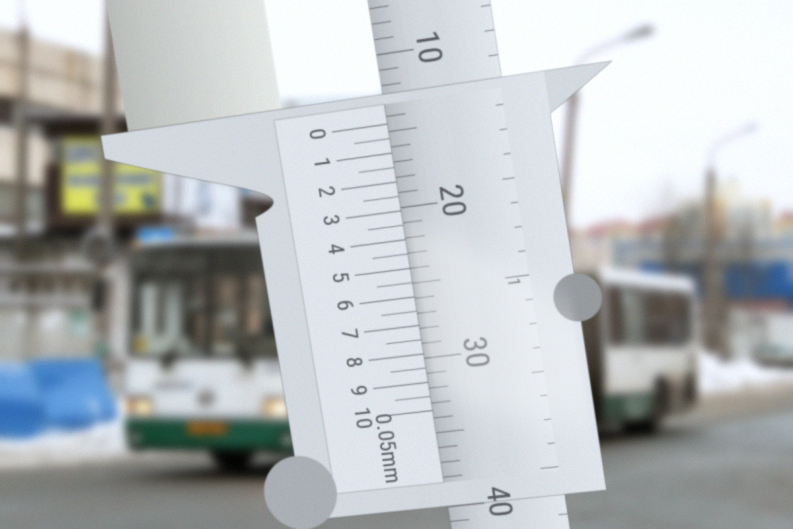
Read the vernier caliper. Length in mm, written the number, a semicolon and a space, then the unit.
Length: 14.5; mm
